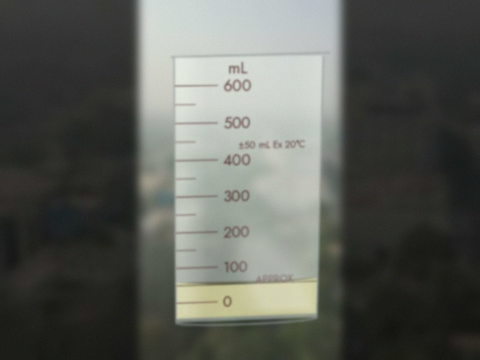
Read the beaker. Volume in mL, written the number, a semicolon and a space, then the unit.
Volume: 50; mL
